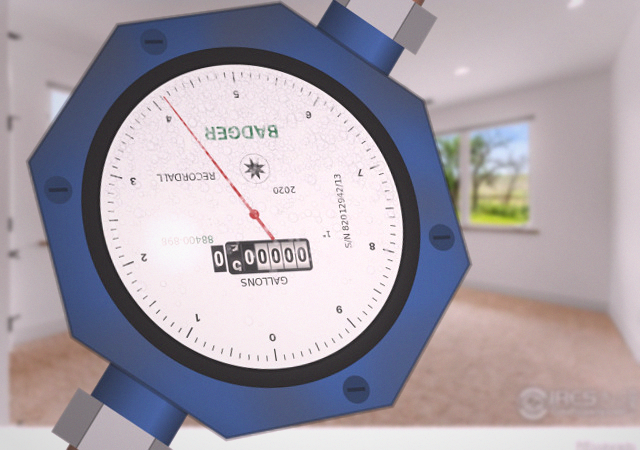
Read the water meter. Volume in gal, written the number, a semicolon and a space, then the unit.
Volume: 54.1; gal
